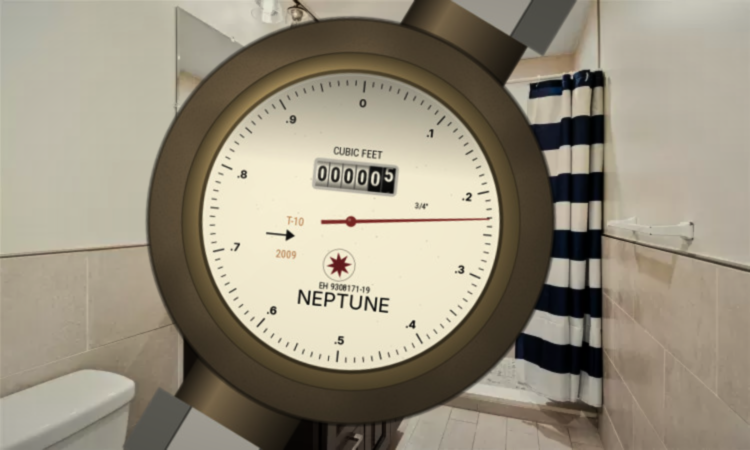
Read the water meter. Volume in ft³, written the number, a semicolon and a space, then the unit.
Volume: 5.23; ft³
